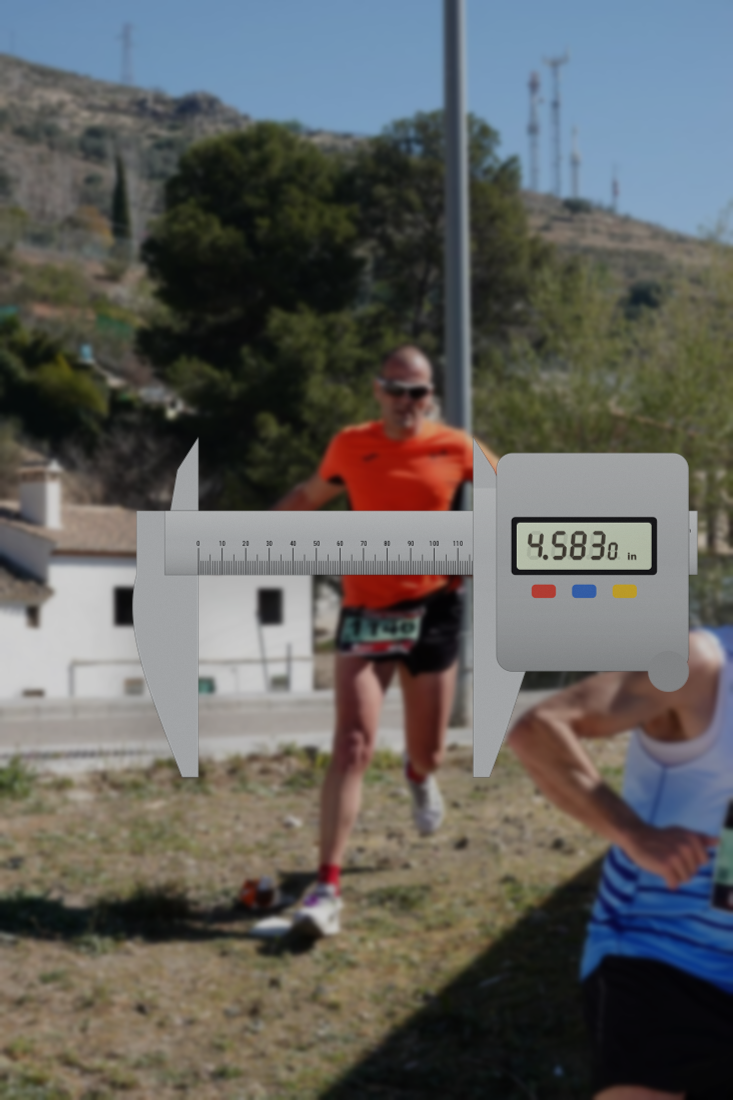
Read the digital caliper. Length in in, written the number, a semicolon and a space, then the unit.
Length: 4.5830; in
